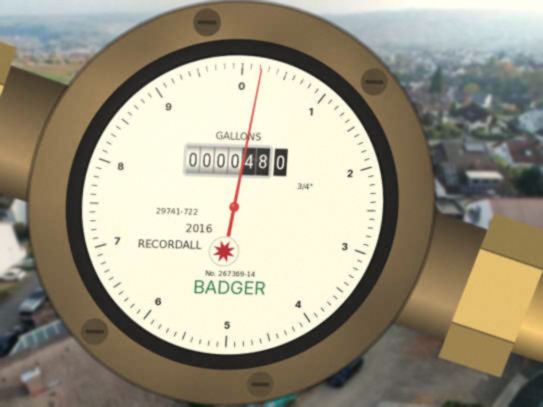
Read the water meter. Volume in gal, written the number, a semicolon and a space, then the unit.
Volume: 480.2; gal
